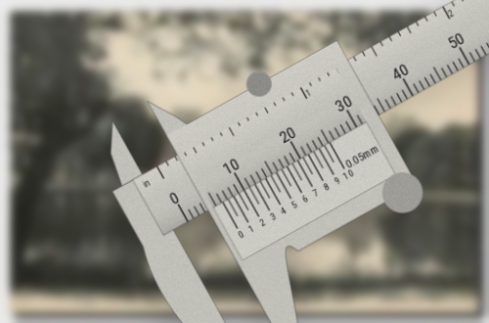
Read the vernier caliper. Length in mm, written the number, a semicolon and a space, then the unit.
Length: 6.2; mm
